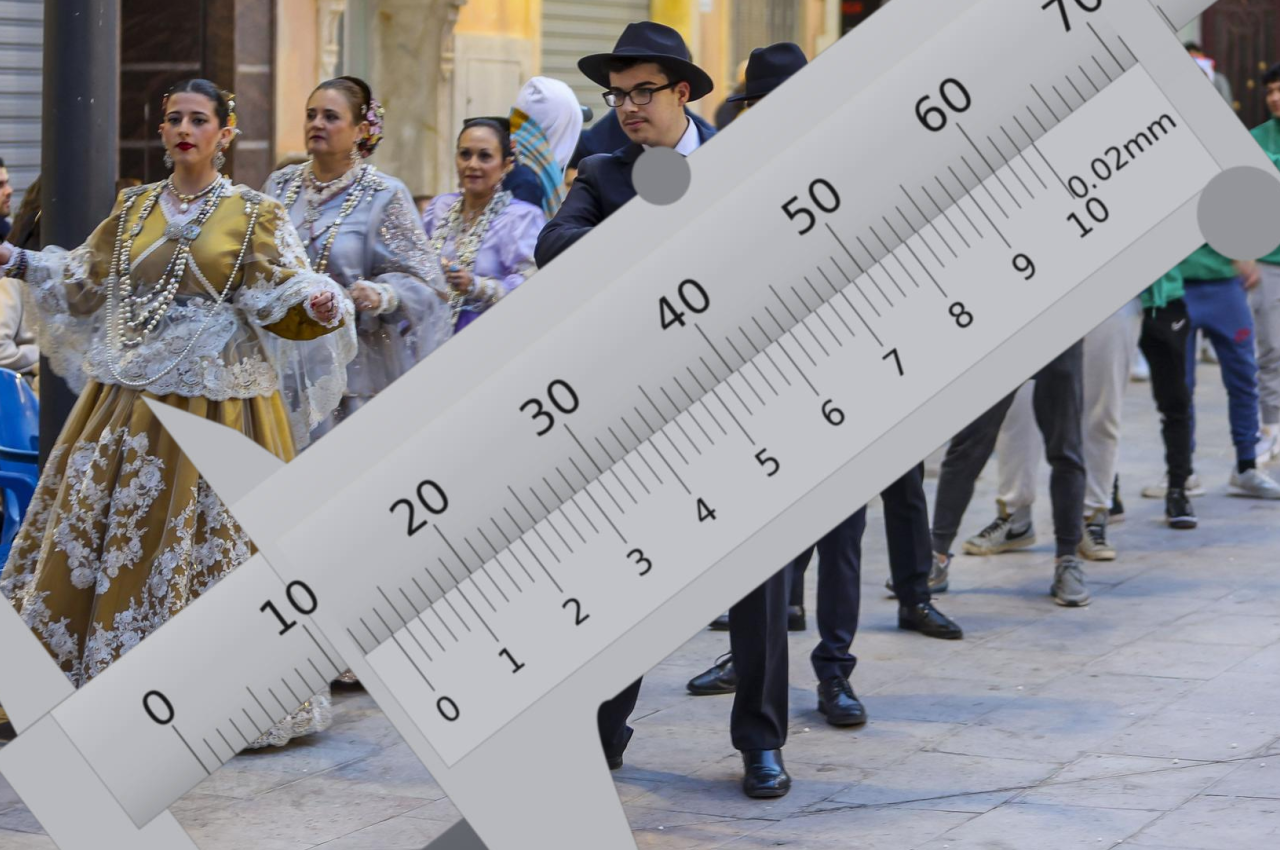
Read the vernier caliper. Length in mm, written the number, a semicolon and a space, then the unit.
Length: 13.9; mm
